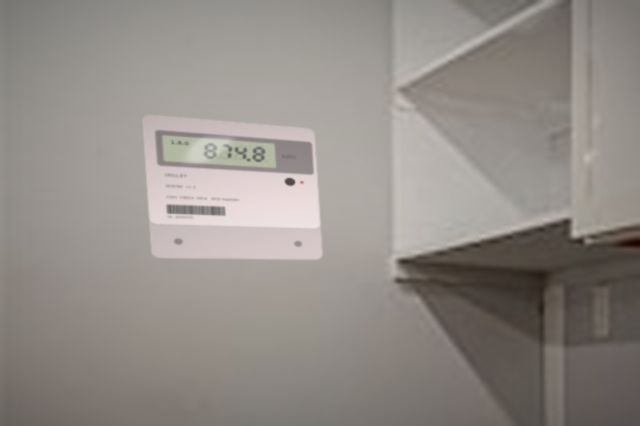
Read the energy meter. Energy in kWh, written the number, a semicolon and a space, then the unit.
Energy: 874.8; kWh
